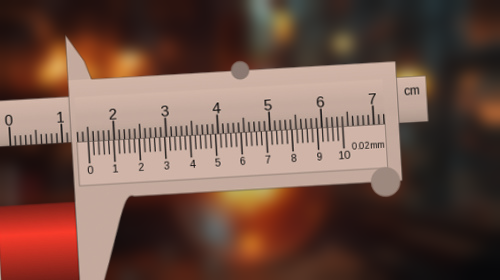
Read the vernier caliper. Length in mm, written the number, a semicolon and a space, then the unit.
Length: 15.0; mm
